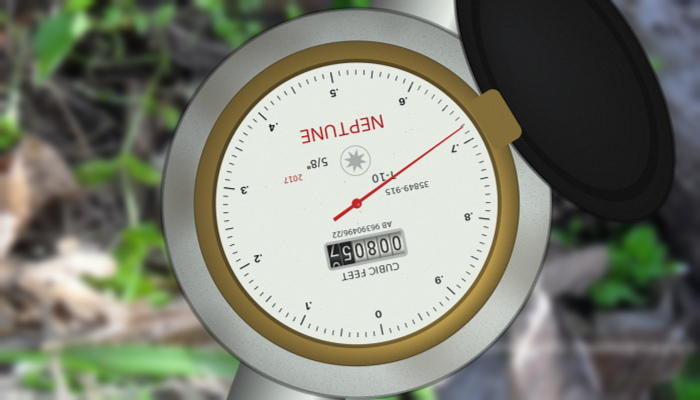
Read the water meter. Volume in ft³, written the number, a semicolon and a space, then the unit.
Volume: 8056.68; ft³
